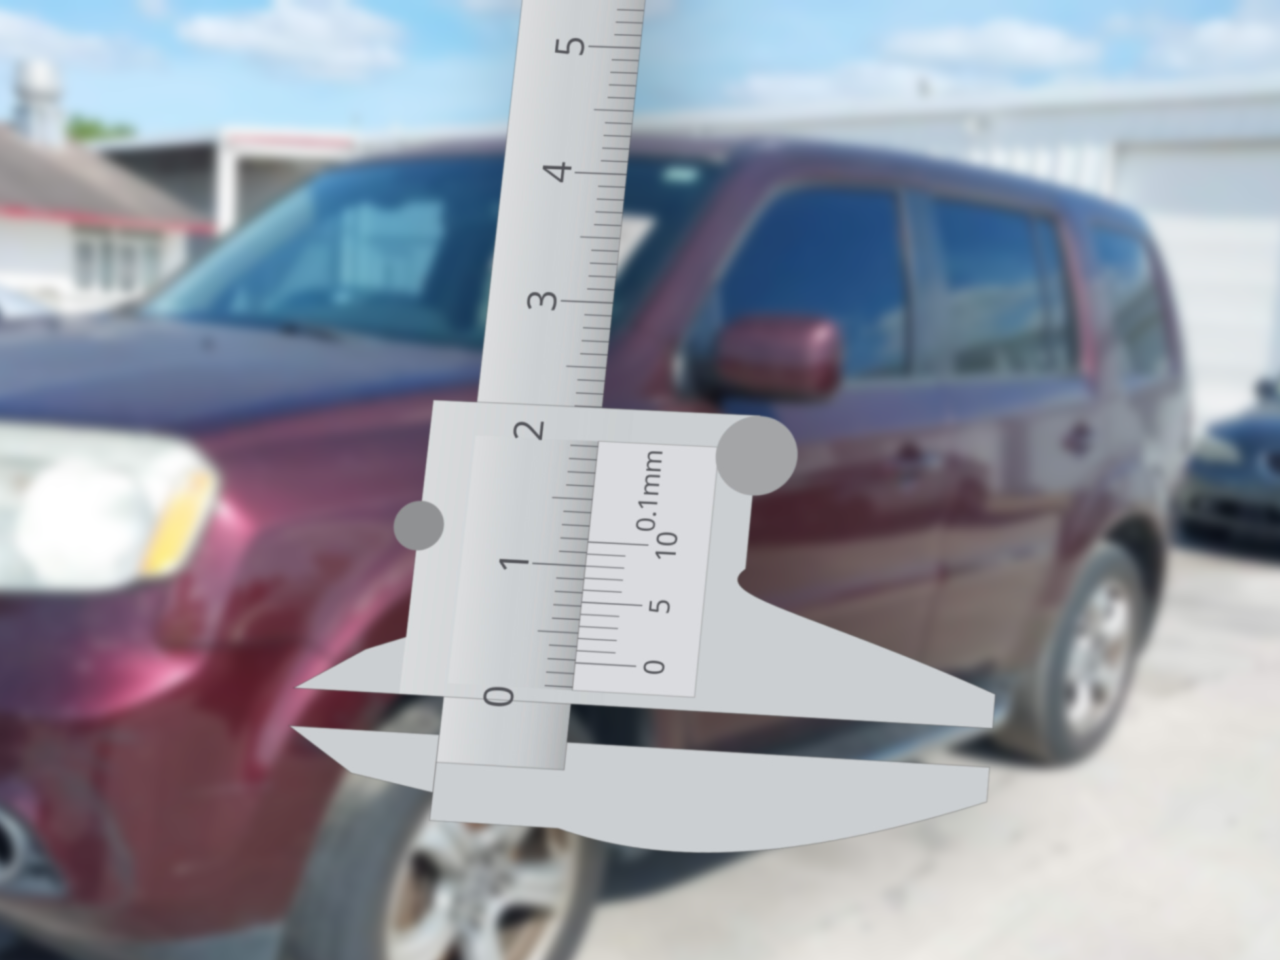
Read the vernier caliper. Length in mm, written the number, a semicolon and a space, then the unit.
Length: 2.8; mm
